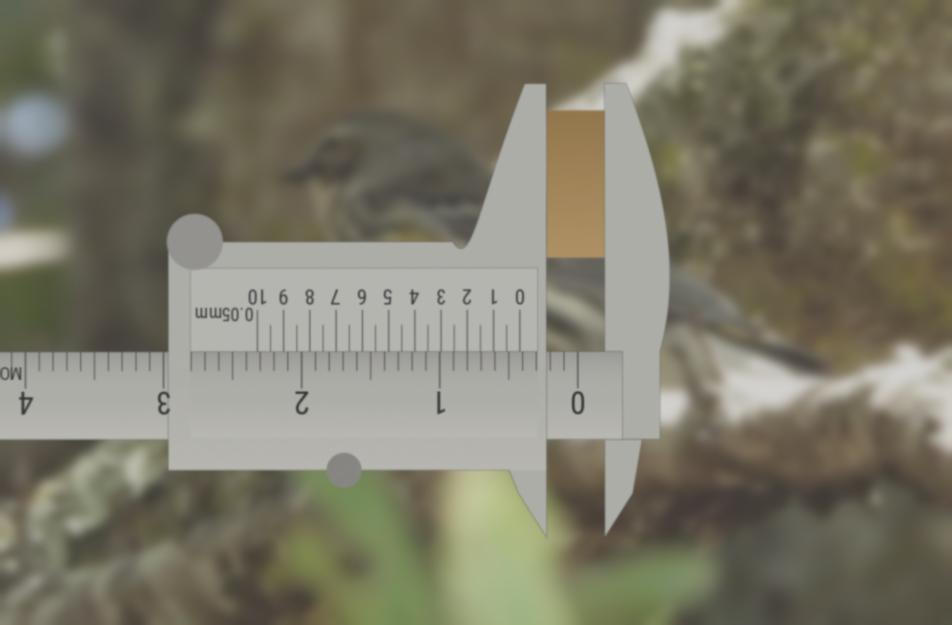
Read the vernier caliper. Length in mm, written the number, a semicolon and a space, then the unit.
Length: 4.2; mm
